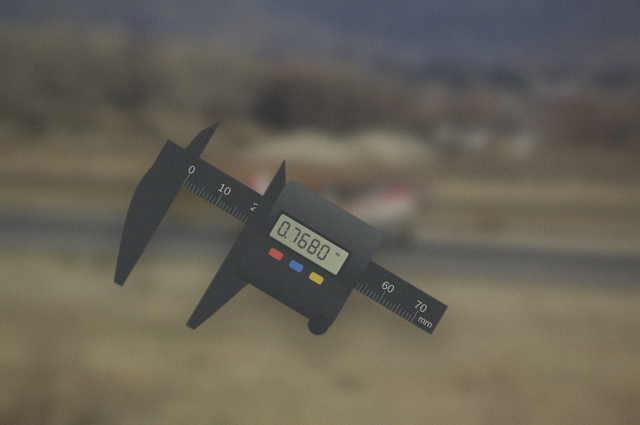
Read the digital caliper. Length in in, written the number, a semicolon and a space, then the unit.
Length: 0.7680; in
